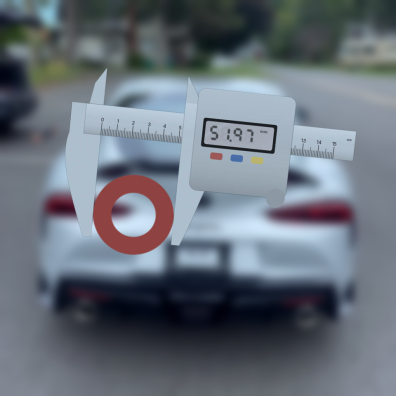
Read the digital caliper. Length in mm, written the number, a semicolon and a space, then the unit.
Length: 51.97; mm
